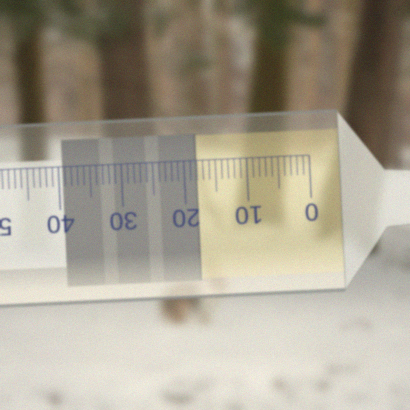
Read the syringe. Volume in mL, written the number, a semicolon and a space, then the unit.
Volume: 18; mL
